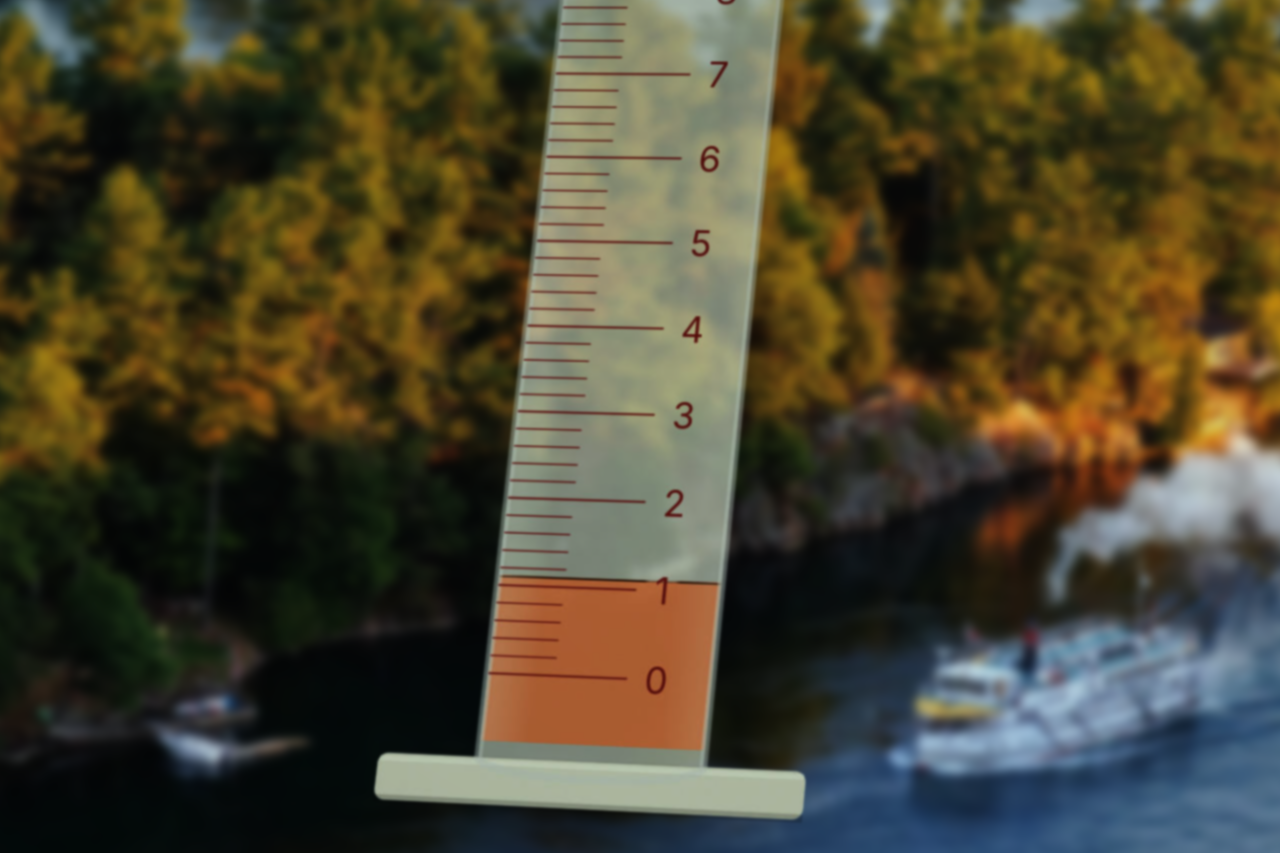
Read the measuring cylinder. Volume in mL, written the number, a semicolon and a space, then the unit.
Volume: 1.1; mL
